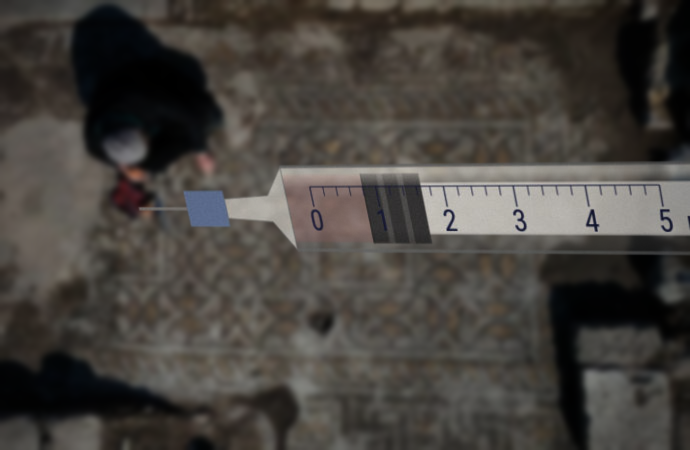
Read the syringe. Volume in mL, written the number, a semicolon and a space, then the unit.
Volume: 0.8; mL
